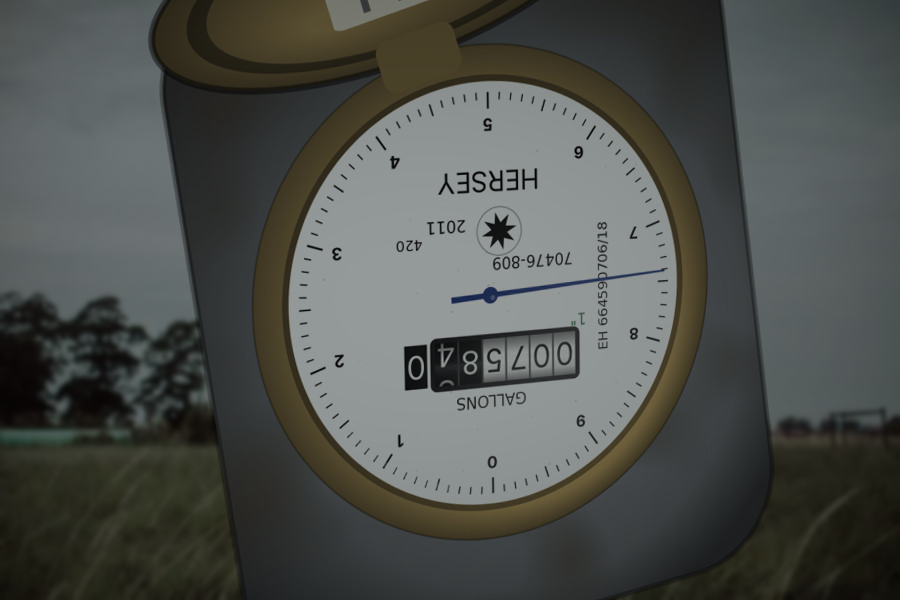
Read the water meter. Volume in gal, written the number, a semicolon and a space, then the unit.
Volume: 75837.4; gal
